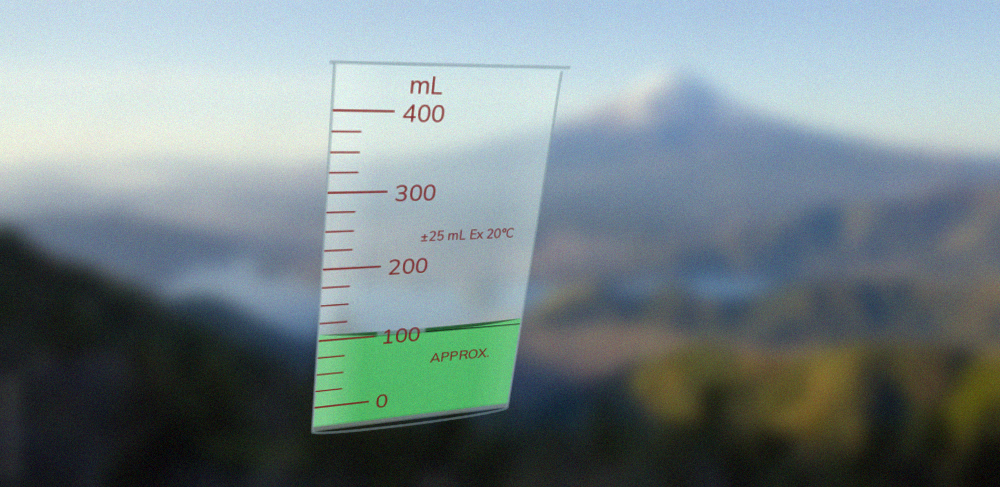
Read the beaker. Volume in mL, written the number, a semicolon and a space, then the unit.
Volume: 100; mL
